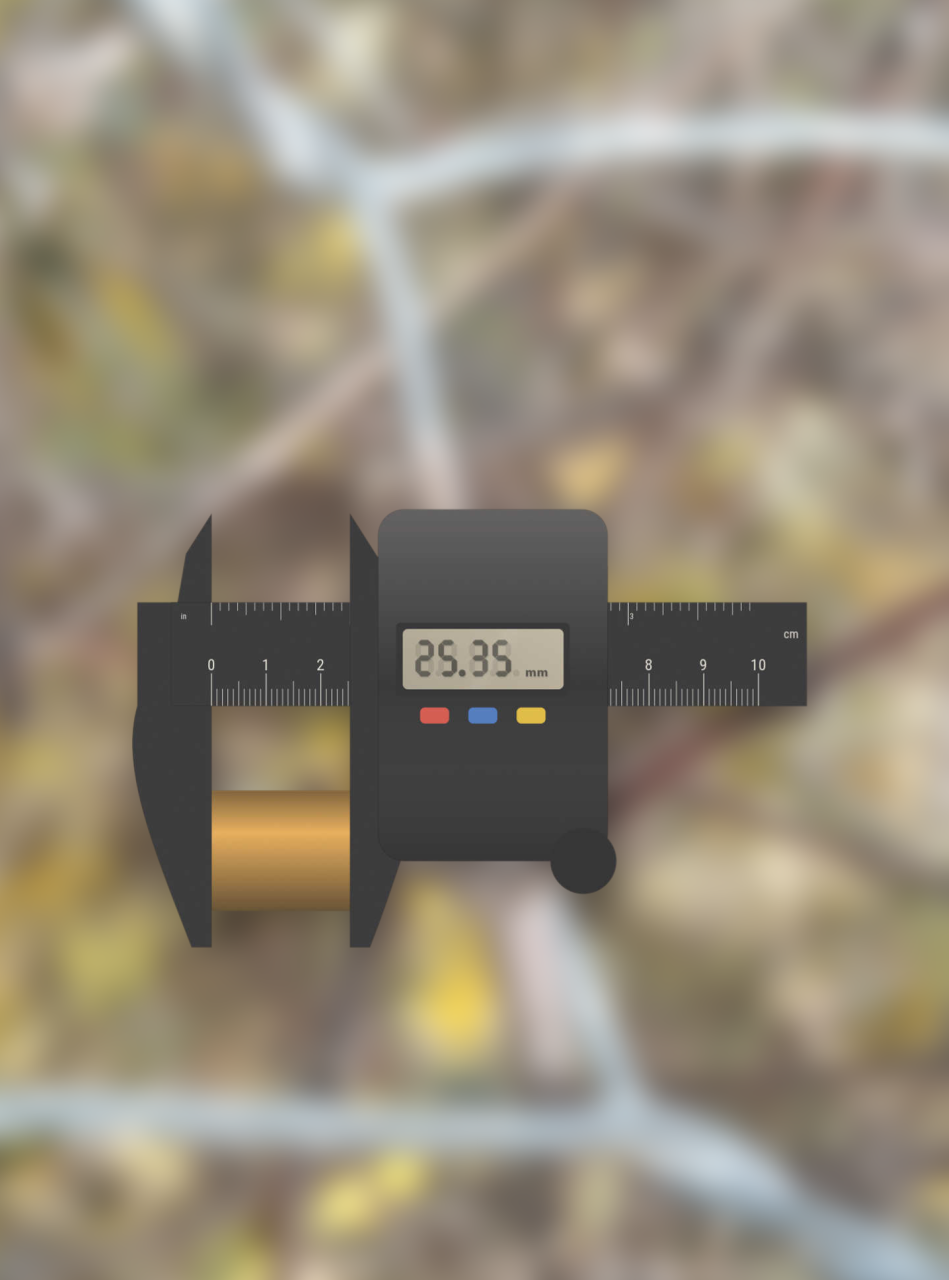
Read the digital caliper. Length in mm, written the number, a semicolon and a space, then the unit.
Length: 25.35; mm
